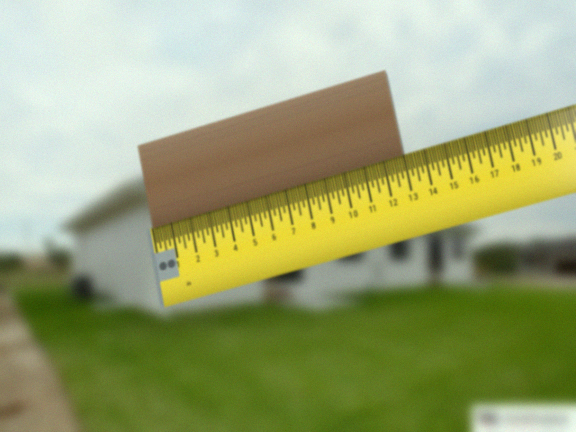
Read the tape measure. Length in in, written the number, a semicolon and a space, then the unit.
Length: 13; in
